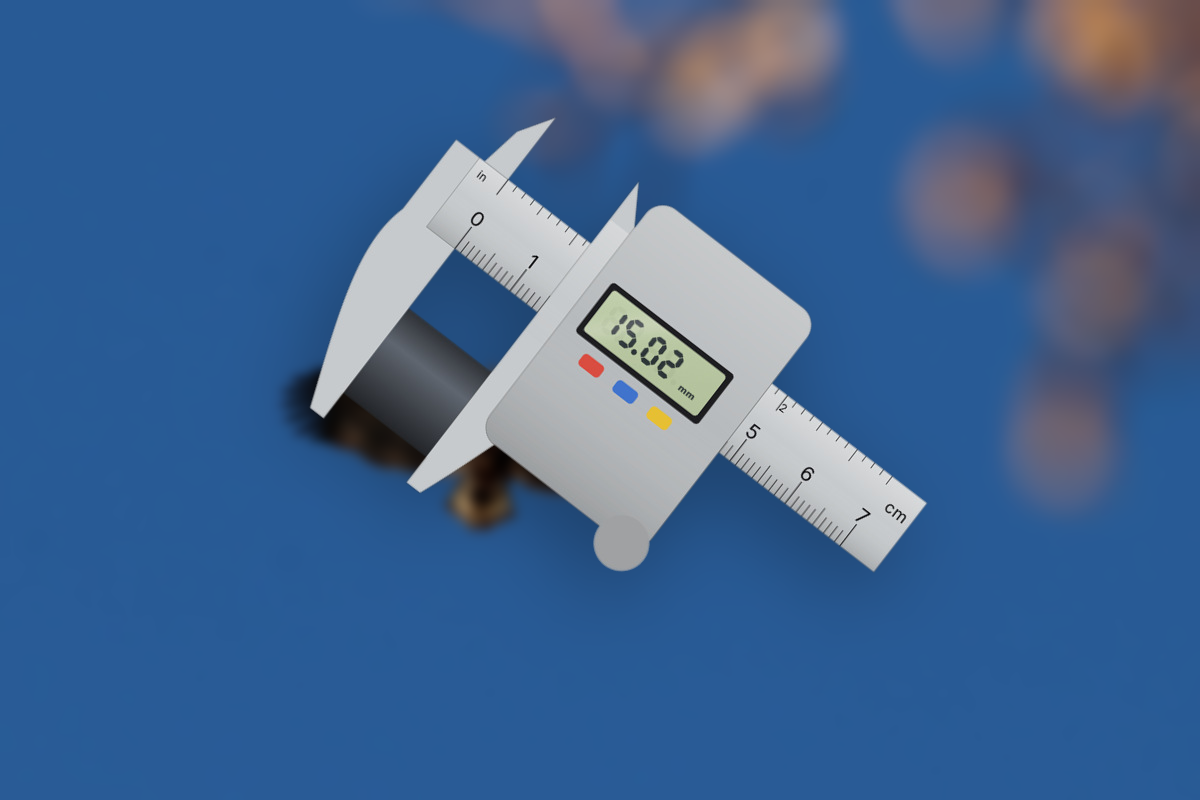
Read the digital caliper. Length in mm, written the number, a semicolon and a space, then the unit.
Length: 15.02; mm
